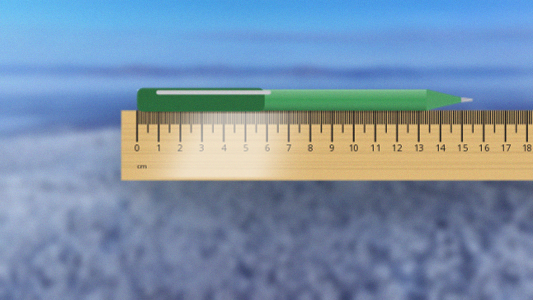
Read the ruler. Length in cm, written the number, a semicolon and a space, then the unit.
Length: 15.5; cm
